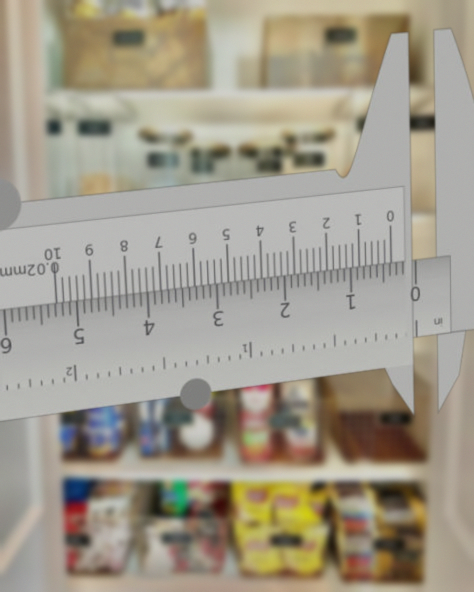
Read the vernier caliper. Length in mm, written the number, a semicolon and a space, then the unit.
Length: 3.8; mm
